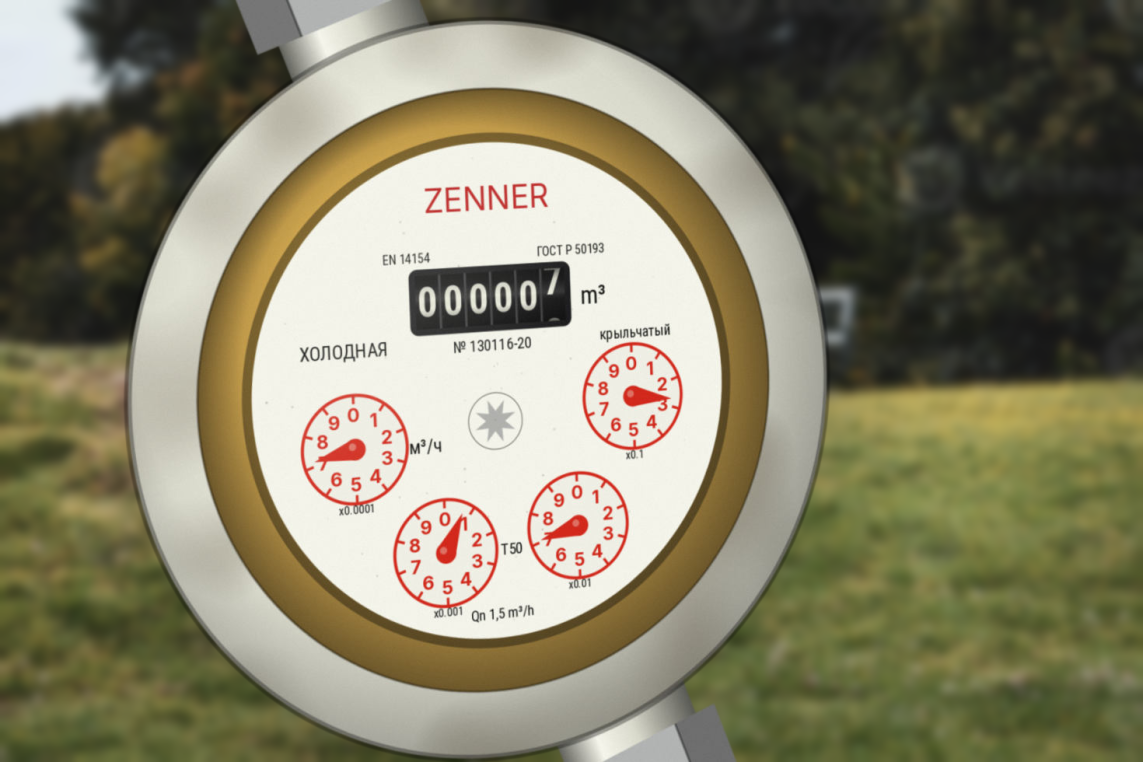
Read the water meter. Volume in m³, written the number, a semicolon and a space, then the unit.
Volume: 7.2707; m³
